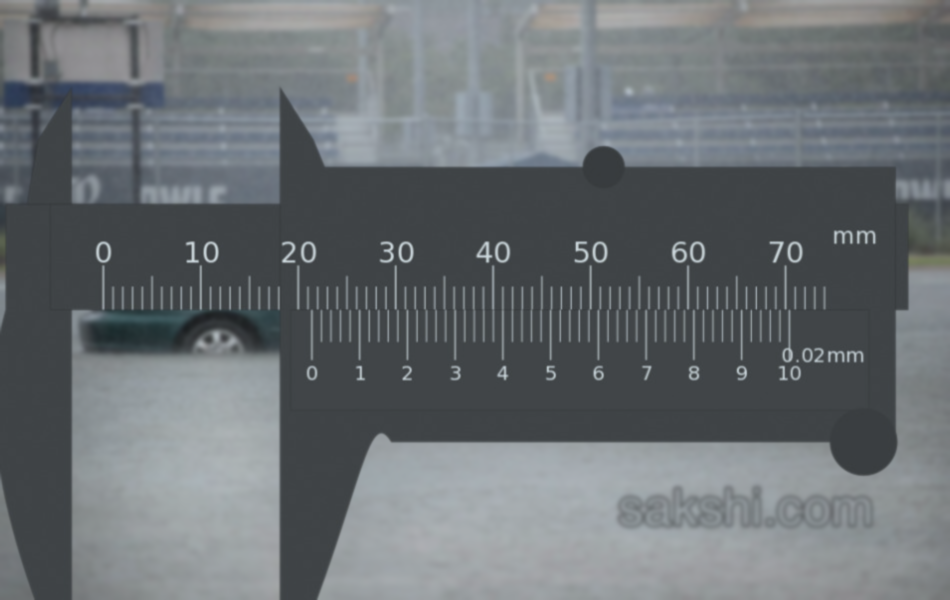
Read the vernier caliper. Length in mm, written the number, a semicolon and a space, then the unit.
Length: 21.4; mm
